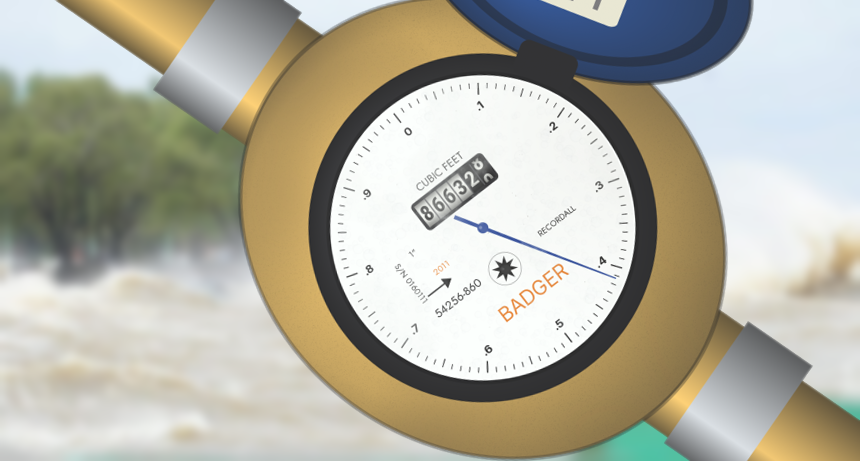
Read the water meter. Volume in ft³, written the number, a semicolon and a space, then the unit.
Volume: 866328.41; ft³
